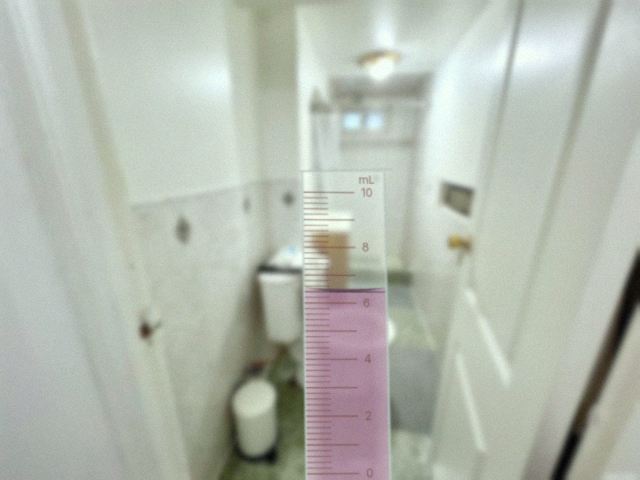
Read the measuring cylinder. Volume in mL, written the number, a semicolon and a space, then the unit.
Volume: 6.4; mL
